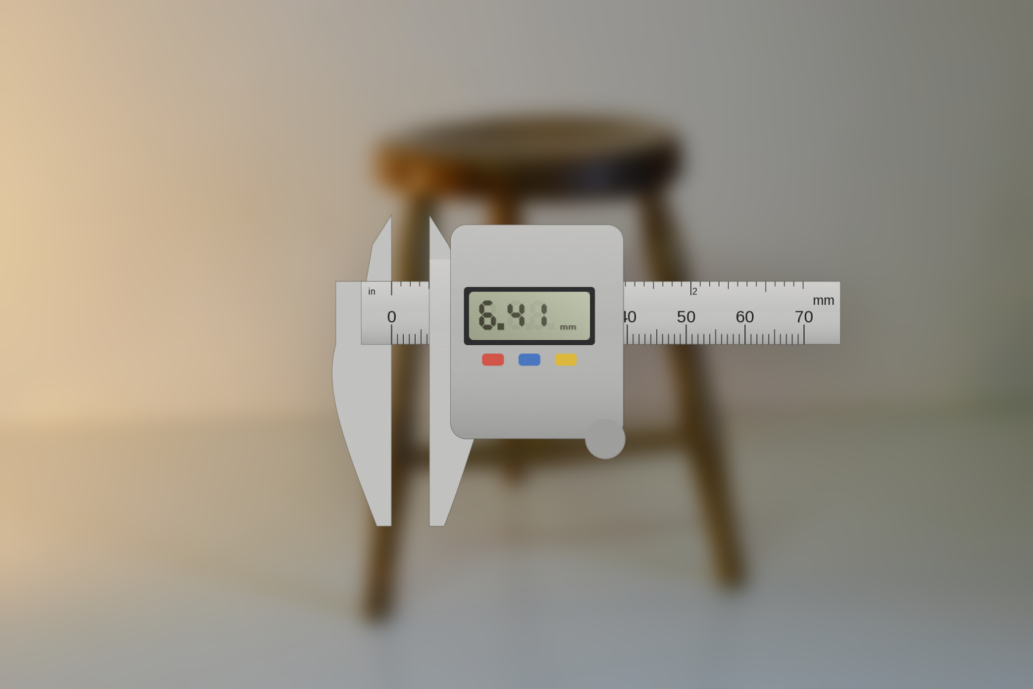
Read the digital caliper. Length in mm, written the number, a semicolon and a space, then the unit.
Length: 6.41; mm
